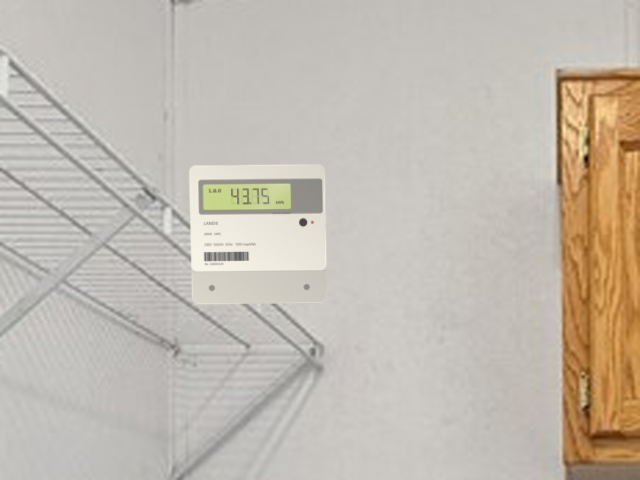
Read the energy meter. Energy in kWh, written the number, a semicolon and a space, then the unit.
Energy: 43.75; kWh
